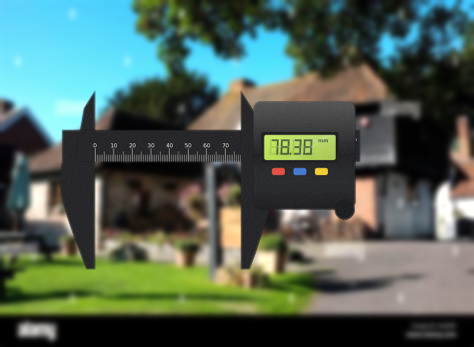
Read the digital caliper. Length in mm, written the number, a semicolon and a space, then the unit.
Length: 78.38; mm
